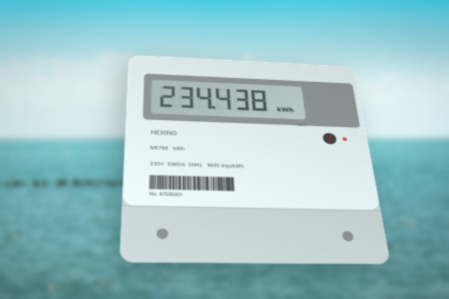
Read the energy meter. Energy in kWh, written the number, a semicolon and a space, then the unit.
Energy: 234.438; kWh
